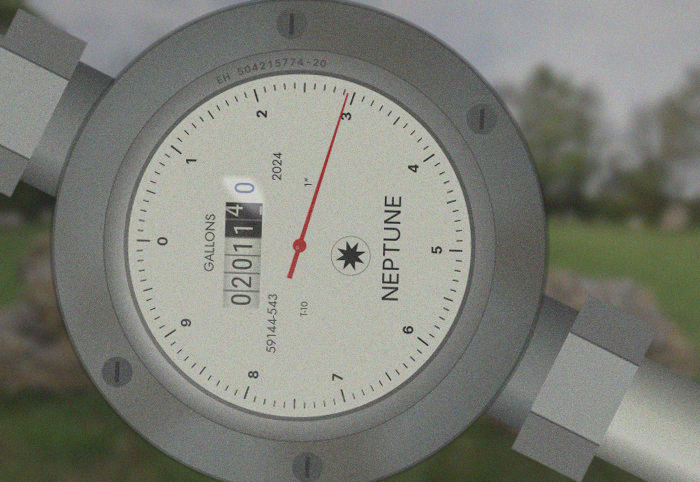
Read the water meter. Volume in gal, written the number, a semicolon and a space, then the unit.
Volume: 201142.9; gal
